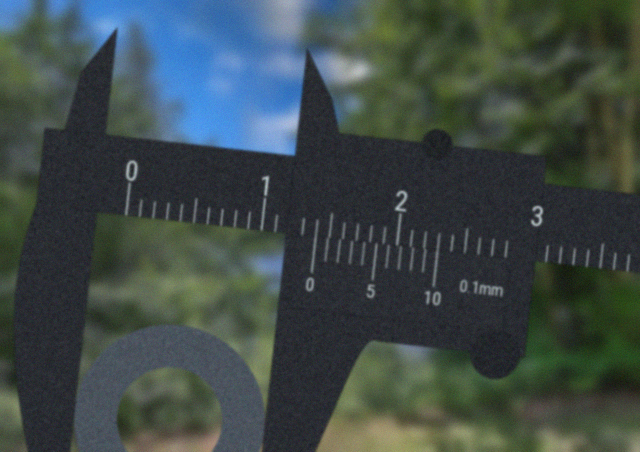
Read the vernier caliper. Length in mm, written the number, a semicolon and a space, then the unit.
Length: 14.0; mm
